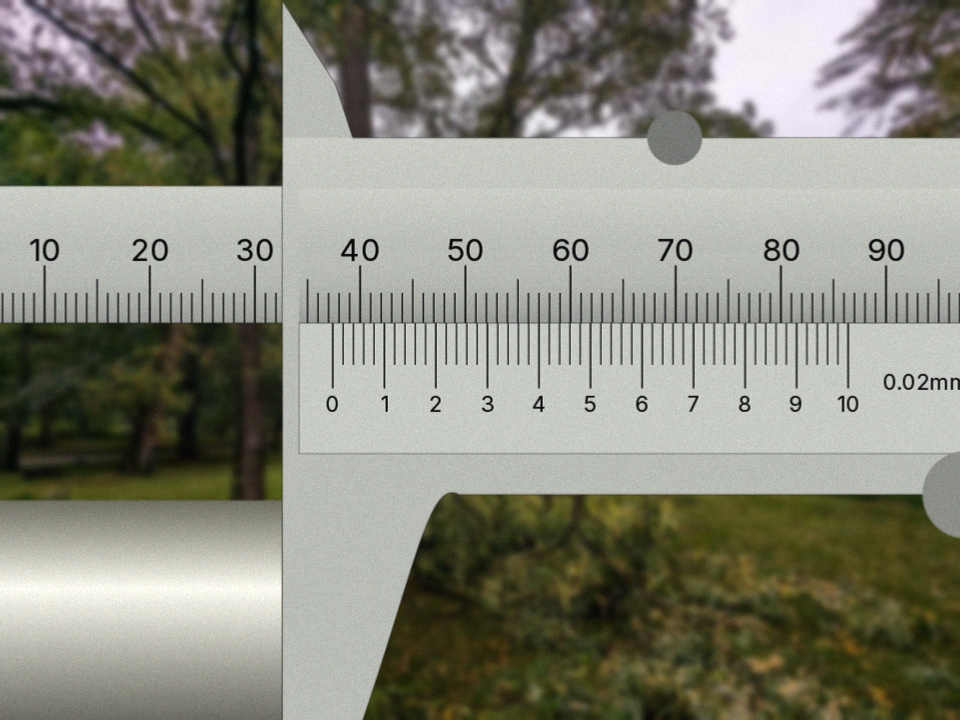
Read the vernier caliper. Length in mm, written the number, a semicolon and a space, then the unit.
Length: 37.4; mm
